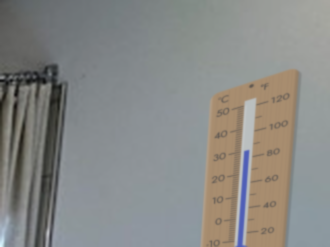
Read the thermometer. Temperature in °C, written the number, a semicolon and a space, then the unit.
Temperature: 30; °C
